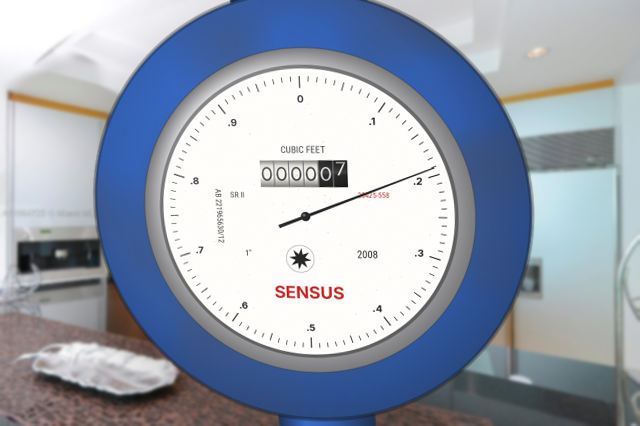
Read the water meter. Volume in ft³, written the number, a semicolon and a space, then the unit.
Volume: 7.19; ft³
